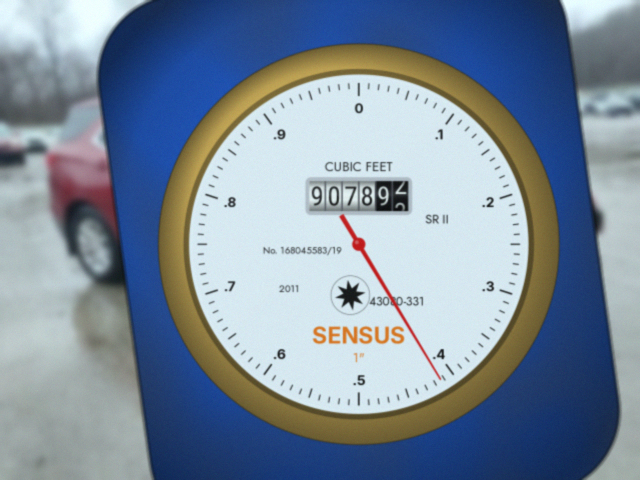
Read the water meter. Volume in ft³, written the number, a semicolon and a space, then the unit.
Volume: 907892.41; ft³
